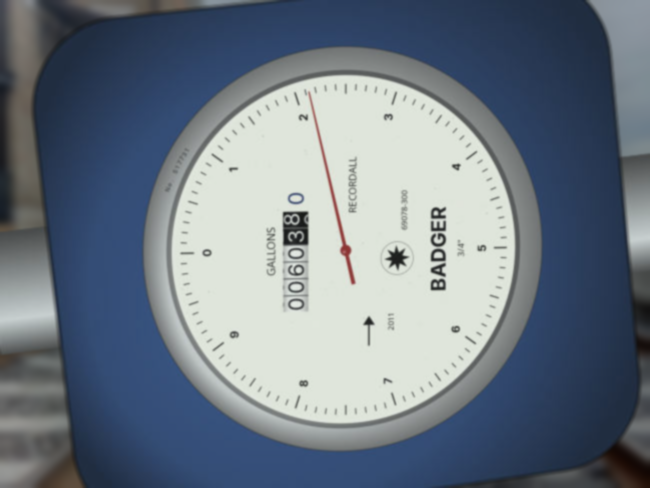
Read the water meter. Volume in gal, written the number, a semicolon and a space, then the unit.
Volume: 60382.1; gal
